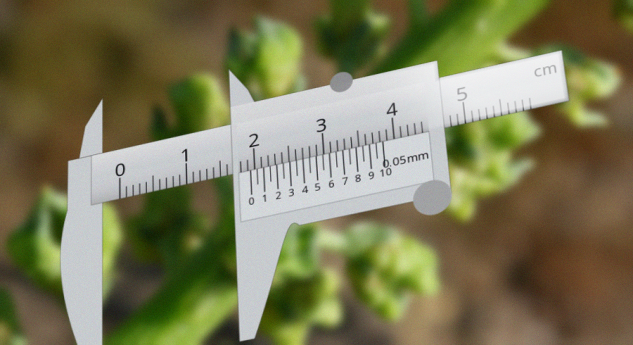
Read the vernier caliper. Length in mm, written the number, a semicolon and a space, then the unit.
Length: 19.4; mm
